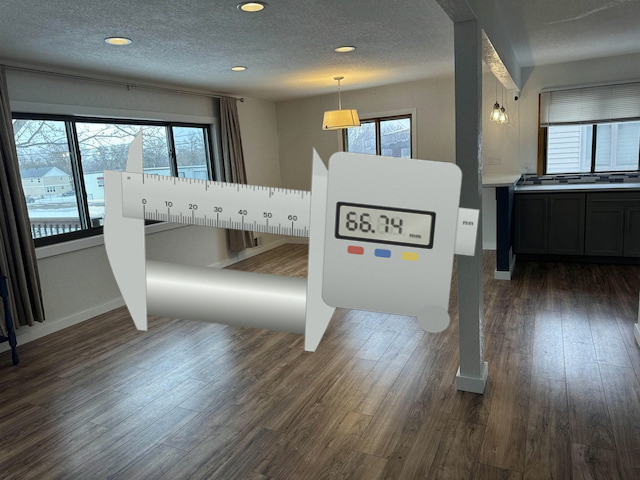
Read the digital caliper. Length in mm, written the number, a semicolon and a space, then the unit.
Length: 66.74; mm
